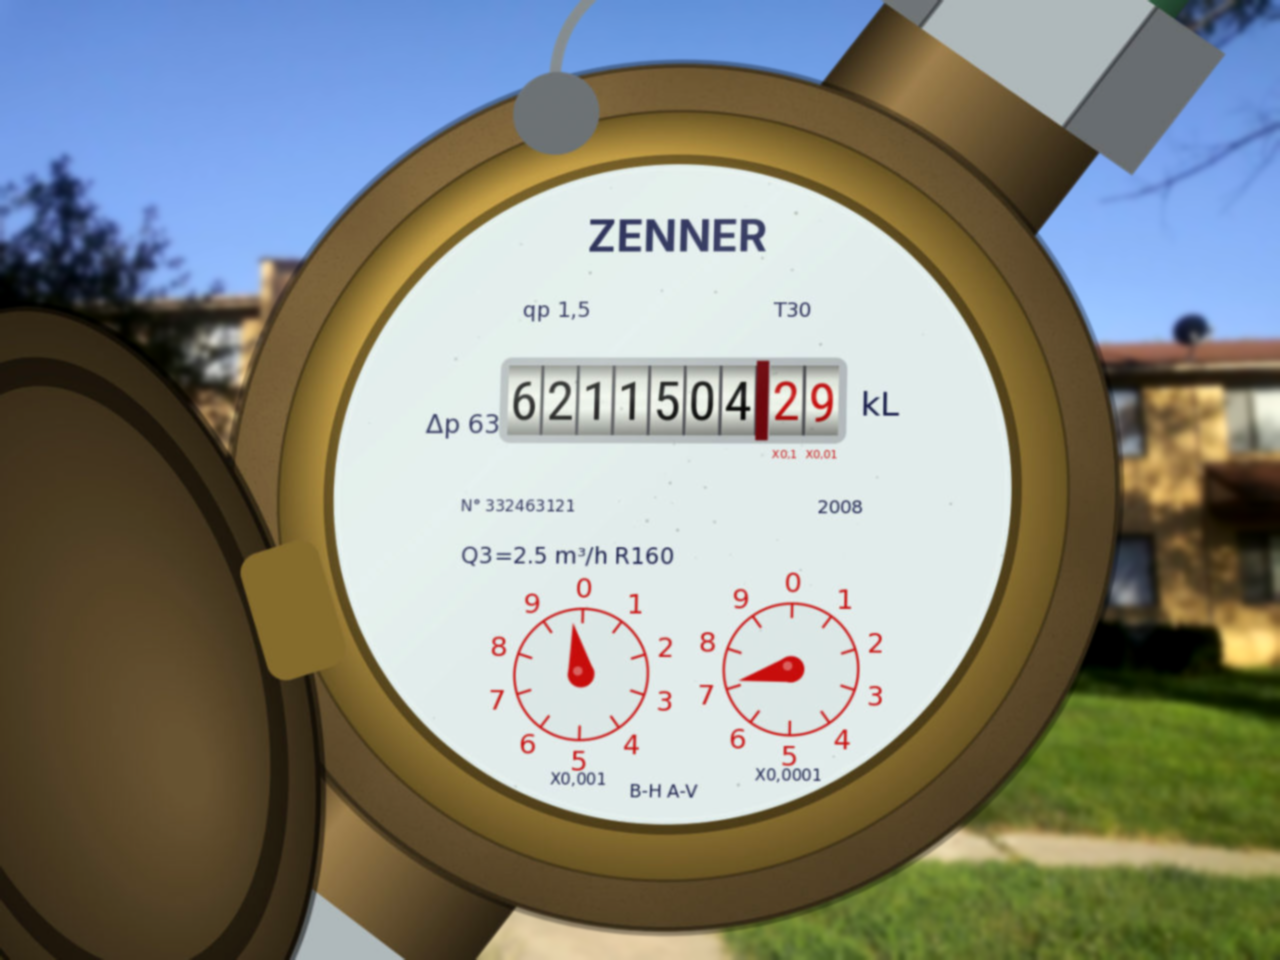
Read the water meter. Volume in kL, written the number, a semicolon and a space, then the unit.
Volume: 6211504.2897; kL
